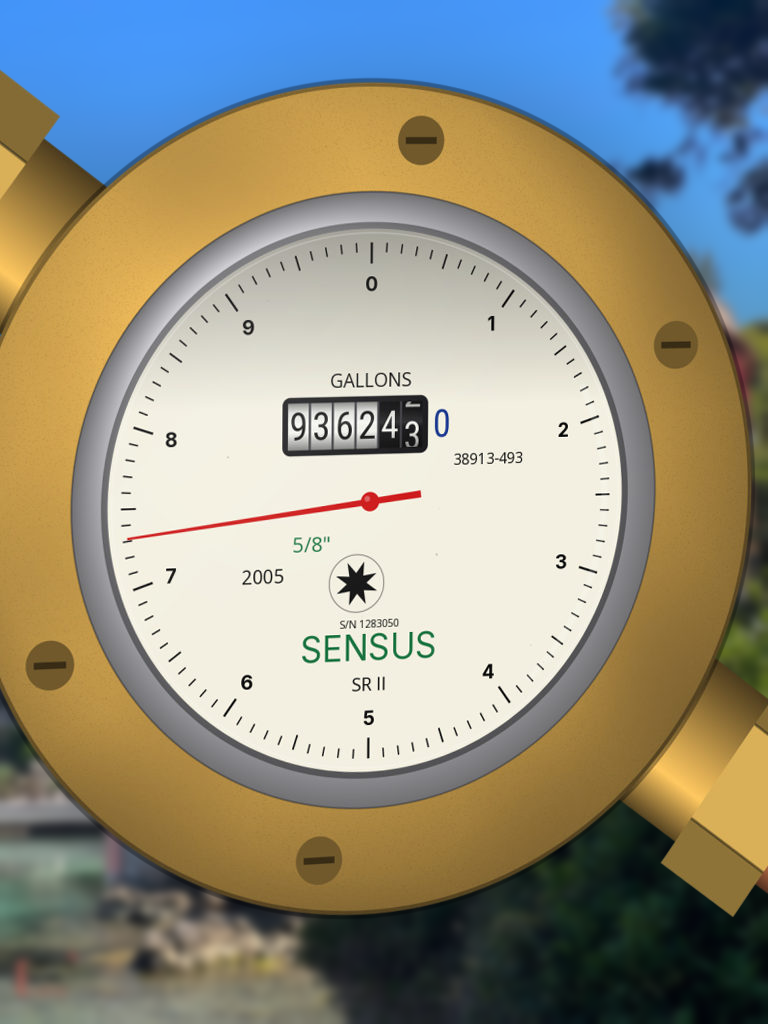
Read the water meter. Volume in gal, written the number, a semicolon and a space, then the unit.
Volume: 9362427.3; gal
